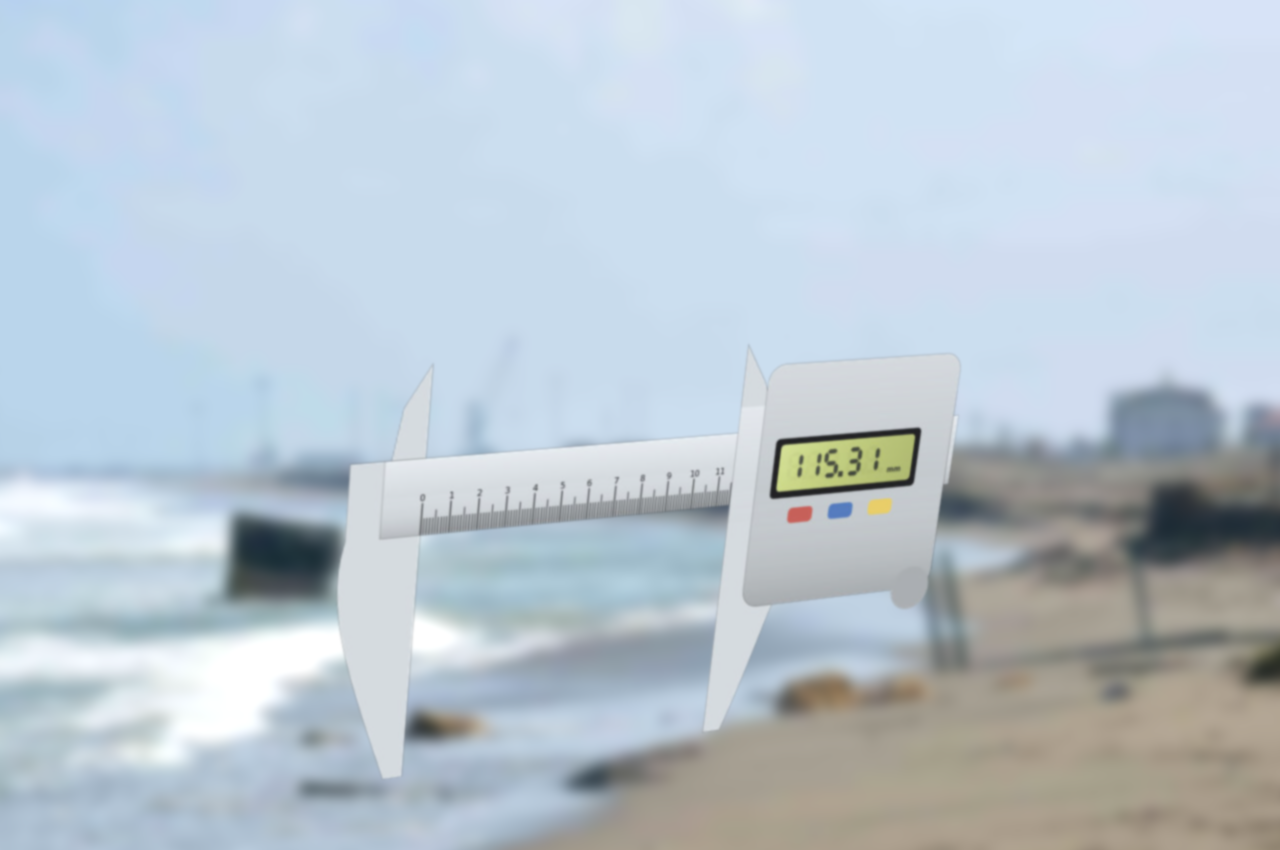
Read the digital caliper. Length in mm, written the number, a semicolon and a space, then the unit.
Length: 115.31; mm
